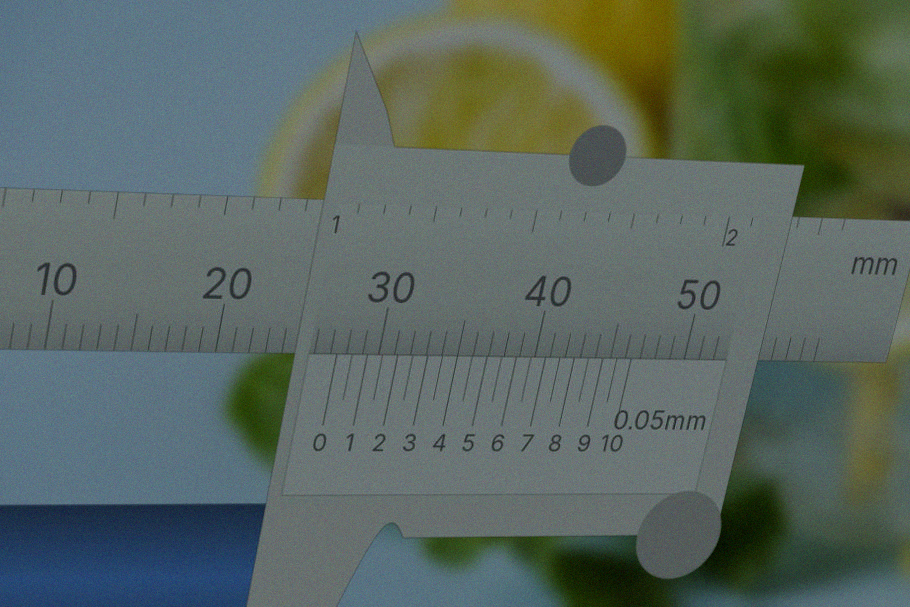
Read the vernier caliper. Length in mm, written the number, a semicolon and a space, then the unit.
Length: 27.4; mm
